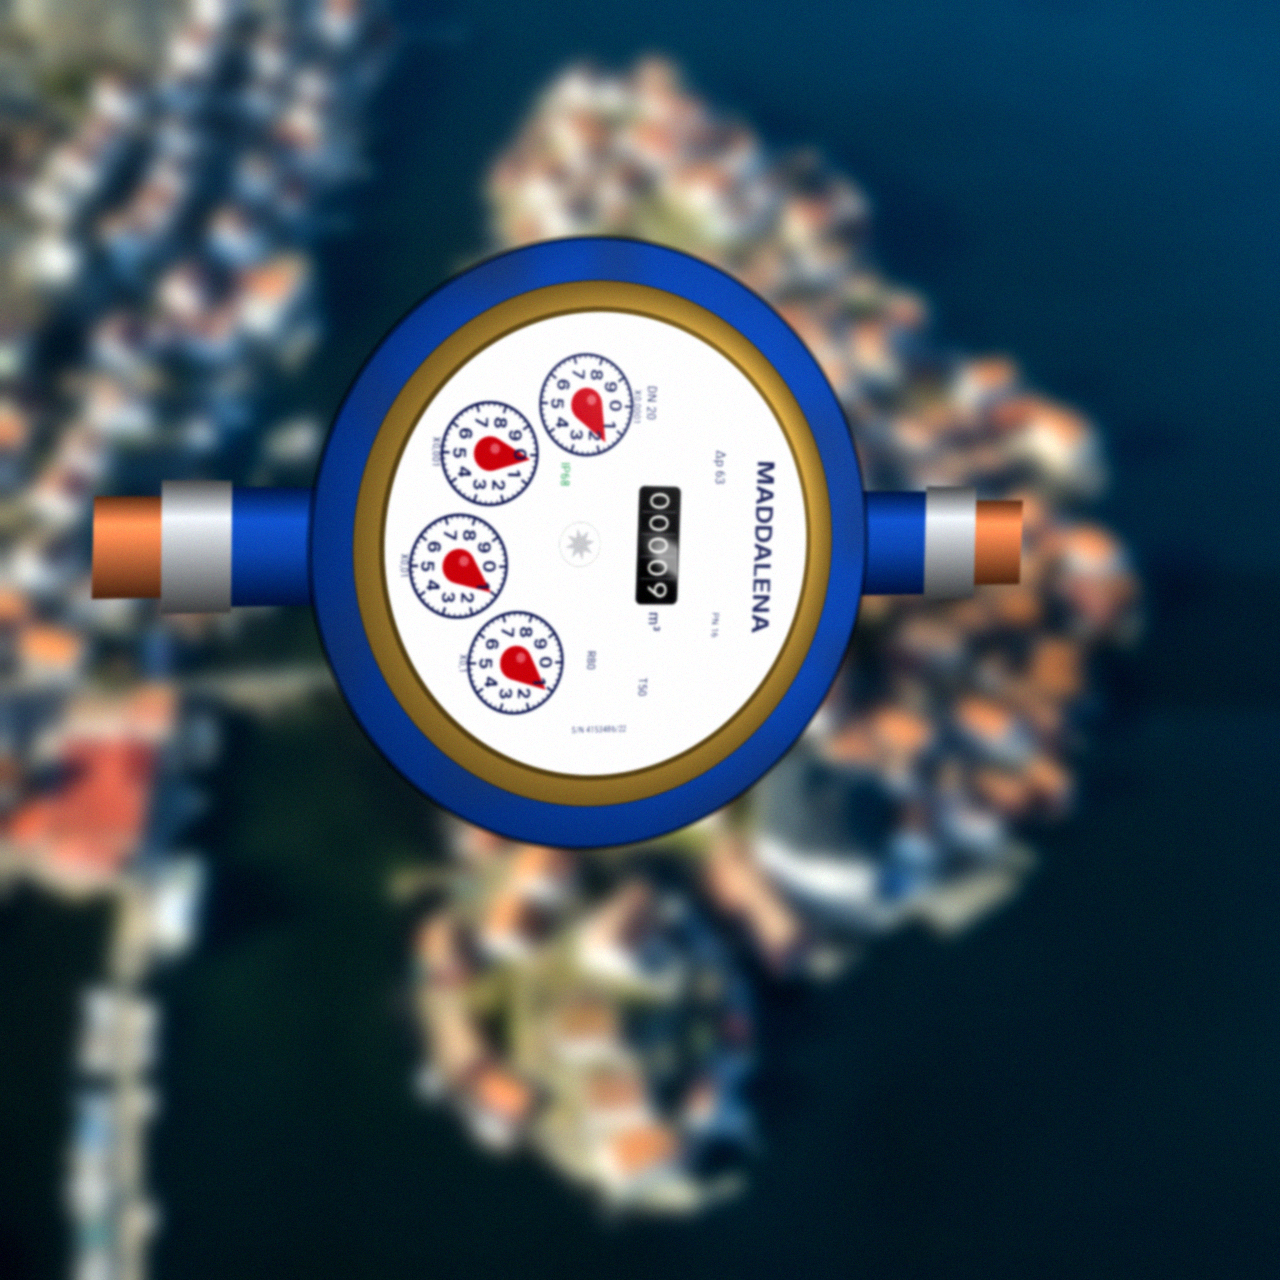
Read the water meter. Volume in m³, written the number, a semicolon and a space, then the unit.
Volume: 9.1101; m³
